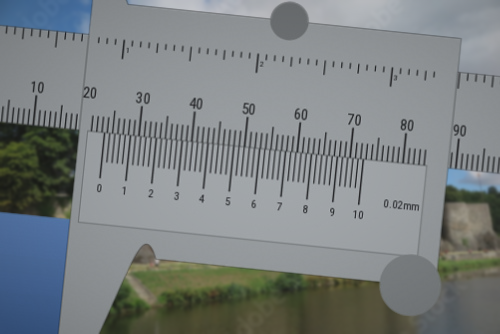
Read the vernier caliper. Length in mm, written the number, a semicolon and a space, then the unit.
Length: 23.5; mm
